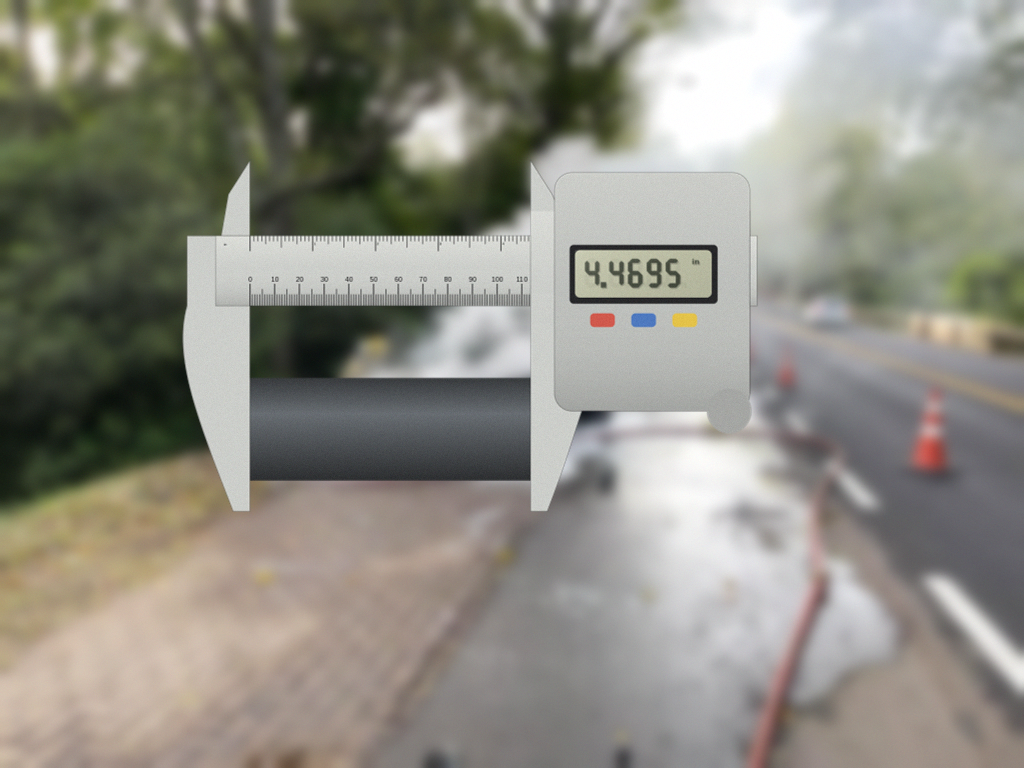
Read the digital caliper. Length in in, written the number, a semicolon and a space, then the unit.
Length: 4.4695; in
